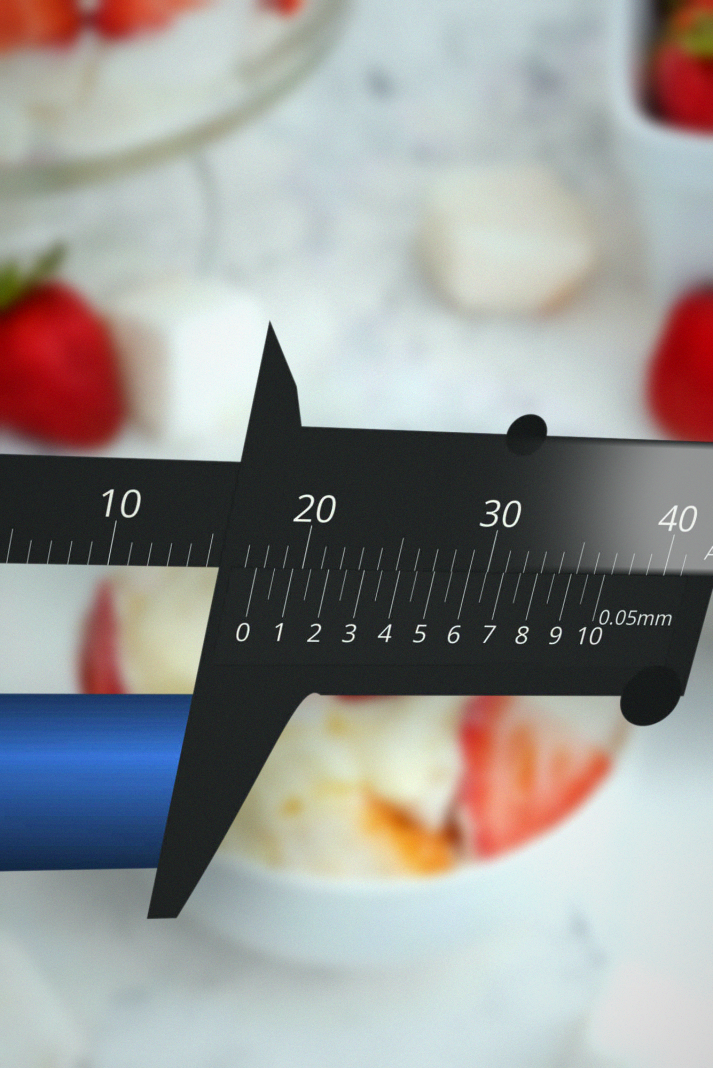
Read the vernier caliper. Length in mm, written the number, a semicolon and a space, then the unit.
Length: 17.6; mm
